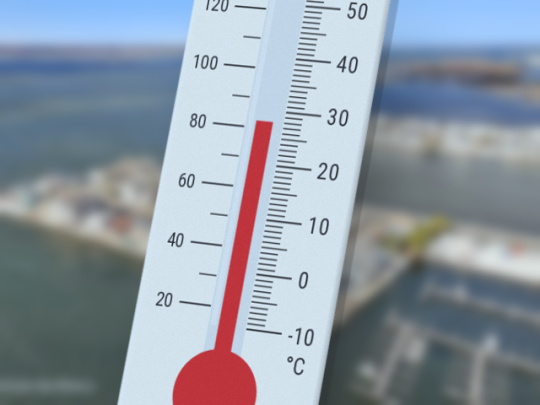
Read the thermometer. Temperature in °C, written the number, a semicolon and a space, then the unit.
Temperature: 28; °C
